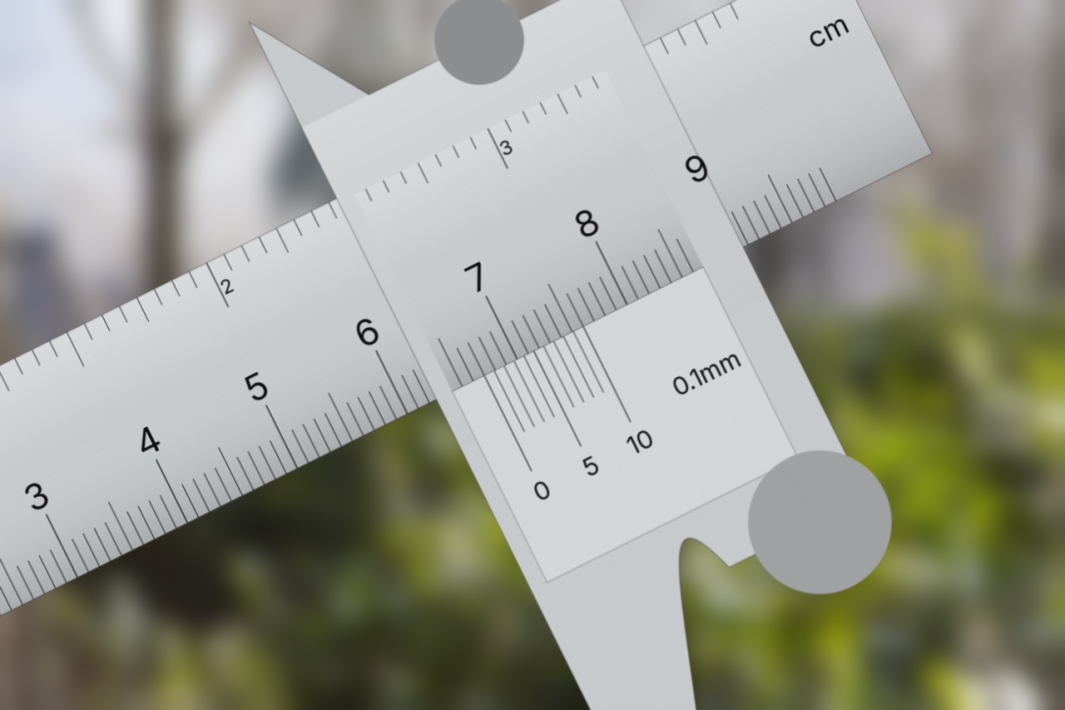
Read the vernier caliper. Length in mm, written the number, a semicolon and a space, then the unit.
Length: 67.0; mm
